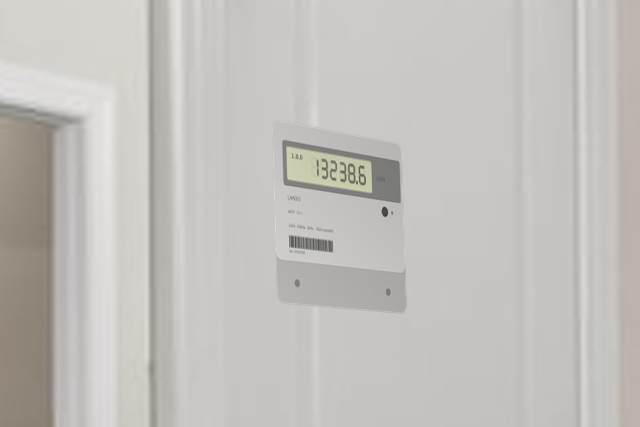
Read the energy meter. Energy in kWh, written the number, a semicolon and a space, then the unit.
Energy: 13238.6; kWh
